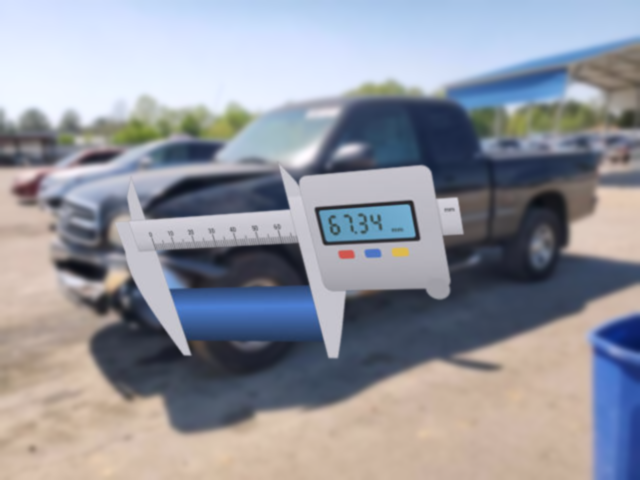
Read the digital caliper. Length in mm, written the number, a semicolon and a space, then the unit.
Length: 67.34; mm
